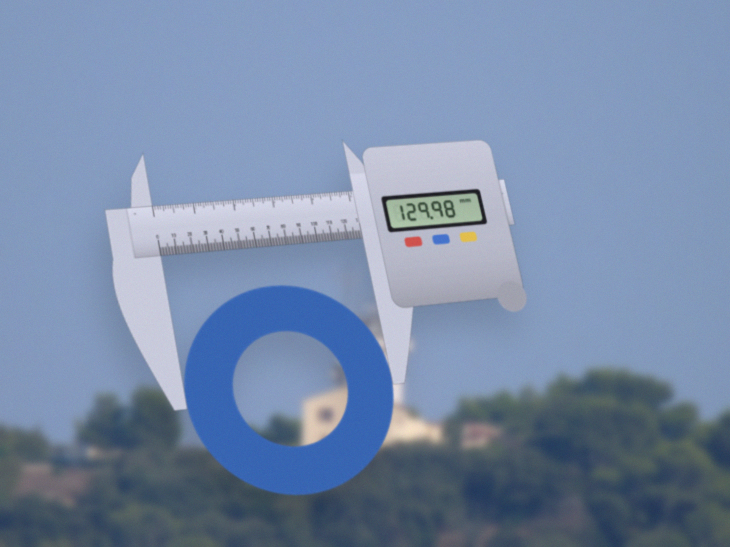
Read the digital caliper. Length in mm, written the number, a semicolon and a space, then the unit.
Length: 129.98; mm
